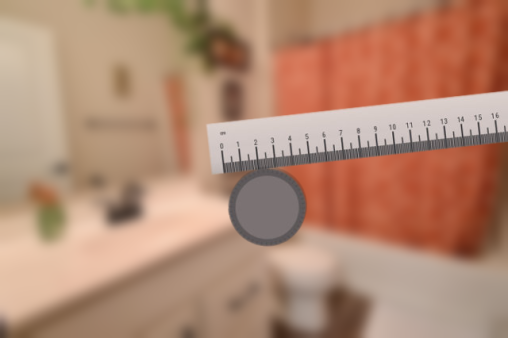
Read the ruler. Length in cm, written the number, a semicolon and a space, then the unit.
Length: 4.5; cm
